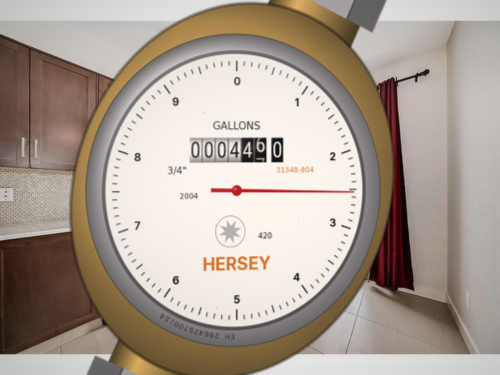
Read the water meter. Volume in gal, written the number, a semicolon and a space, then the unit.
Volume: 4462.5; gal
